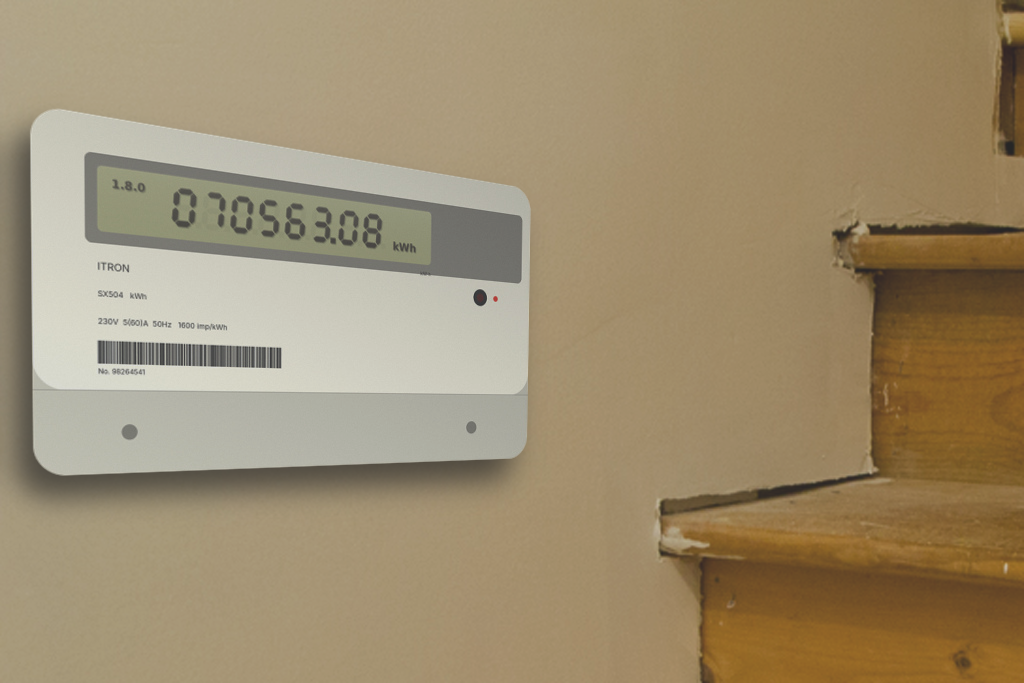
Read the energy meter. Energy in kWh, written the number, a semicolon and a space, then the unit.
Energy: 70563.08; kWh
